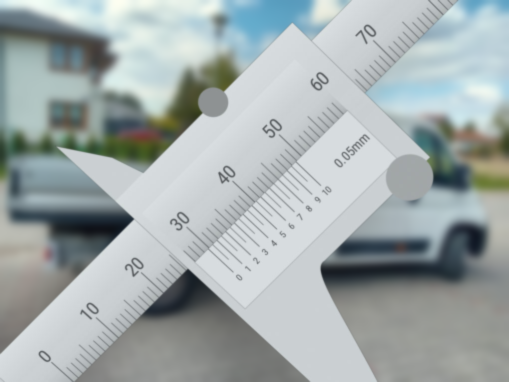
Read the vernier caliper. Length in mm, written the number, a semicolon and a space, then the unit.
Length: 29.8; mm
